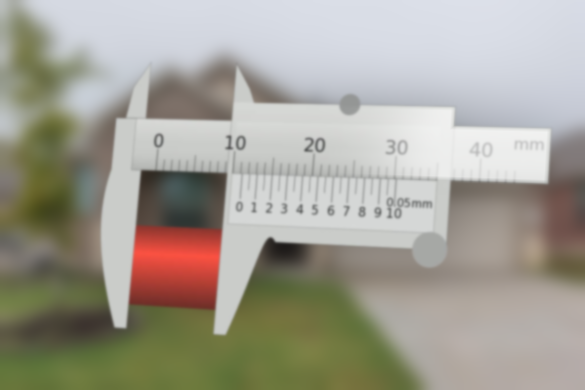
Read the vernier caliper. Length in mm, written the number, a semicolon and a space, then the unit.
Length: 11.2; mm
